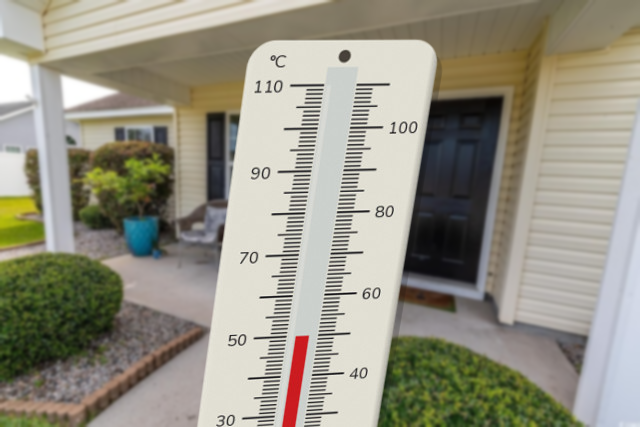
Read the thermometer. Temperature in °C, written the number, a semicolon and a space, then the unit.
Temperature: 50; °C
